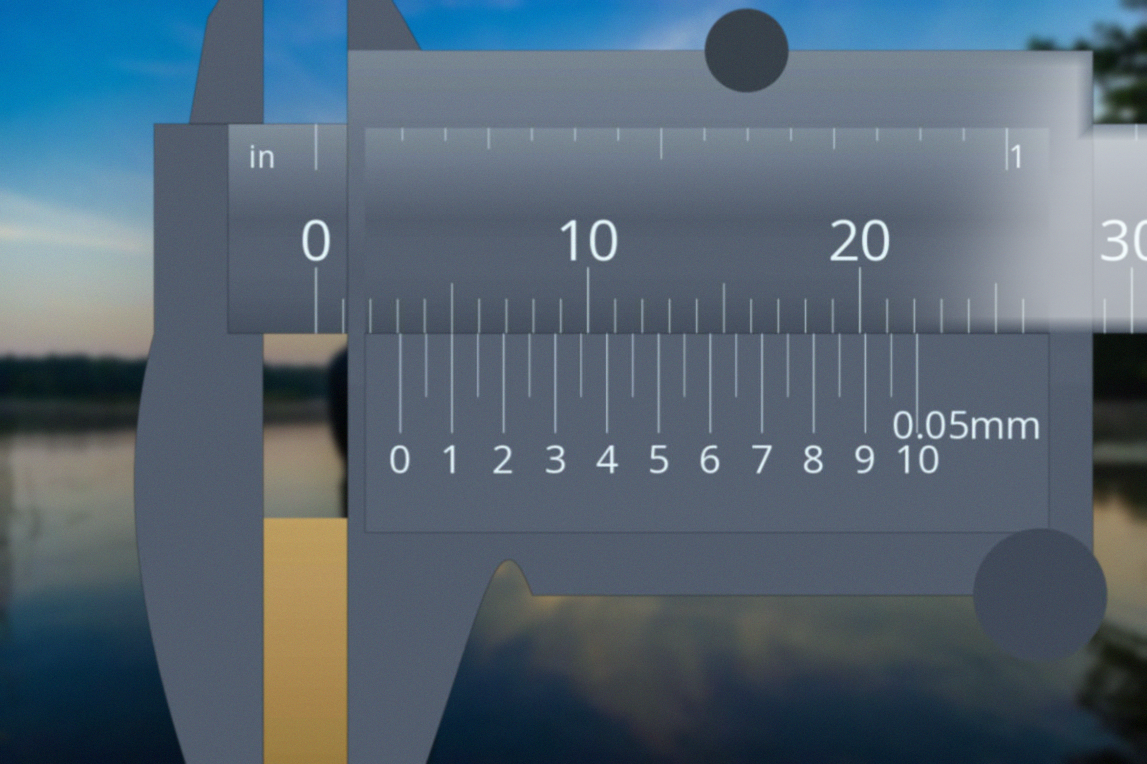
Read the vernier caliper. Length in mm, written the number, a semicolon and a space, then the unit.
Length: 3.10; mm
